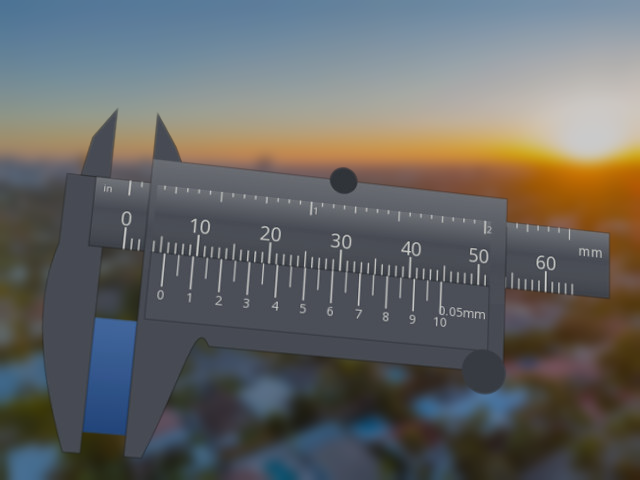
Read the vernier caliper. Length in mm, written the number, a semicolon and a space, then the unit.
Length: 5.6; mm
